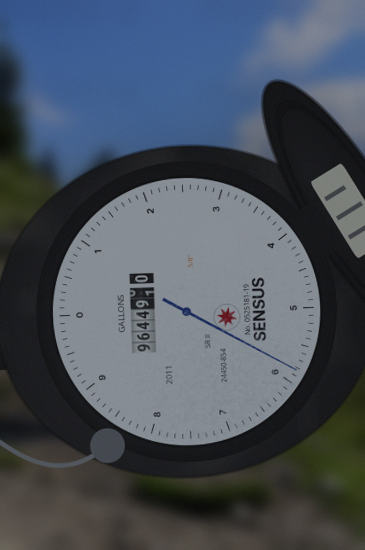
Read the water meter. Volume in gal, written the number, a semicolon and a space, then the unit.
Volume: 9644905.8; gal
